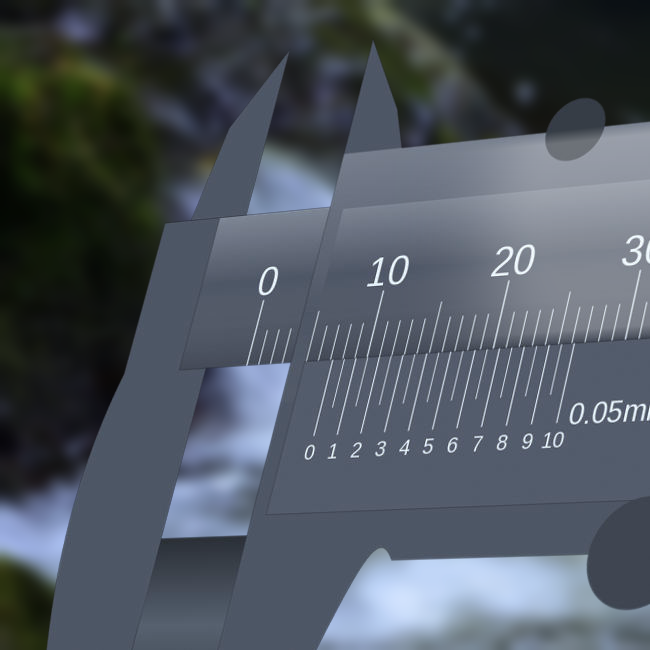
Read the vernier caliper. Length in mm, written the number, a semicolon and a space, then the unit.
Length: 7.2; mm
